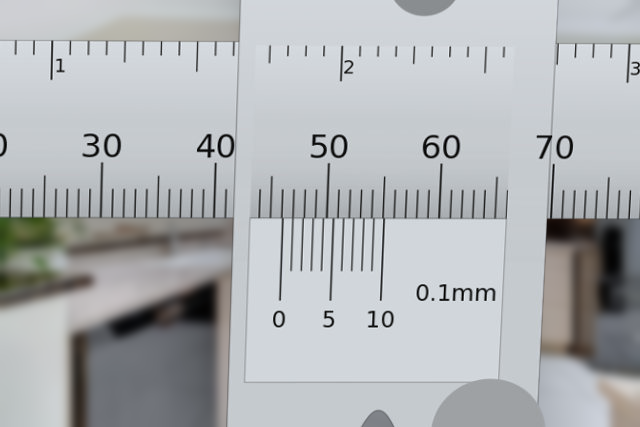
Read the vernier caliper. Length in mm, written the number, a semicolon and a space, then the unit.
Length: 46.1; mm
